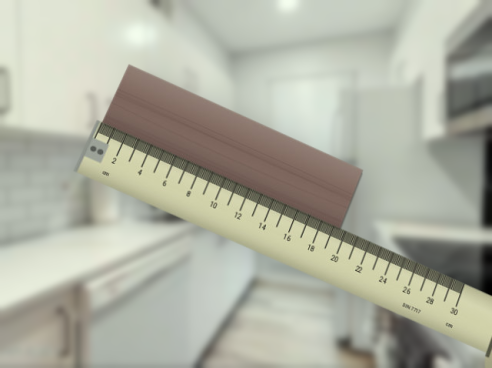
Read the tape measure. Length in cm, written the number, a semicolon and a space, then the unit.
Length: 19.5; cm
